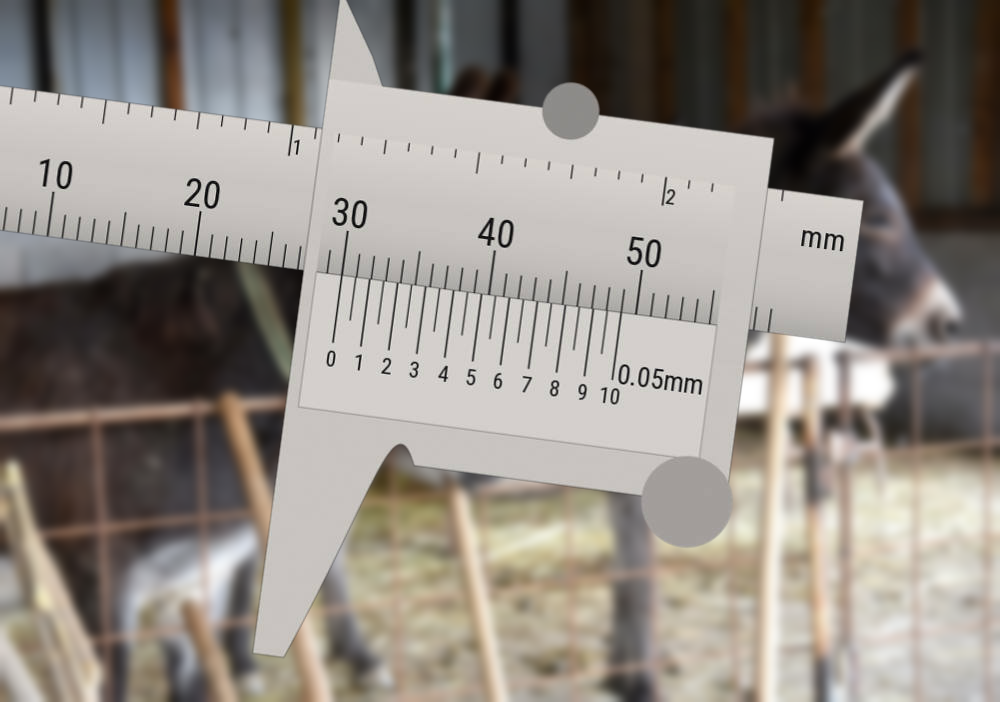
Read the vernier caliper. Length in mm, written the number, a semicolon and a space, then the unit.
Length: 30.0; mm
